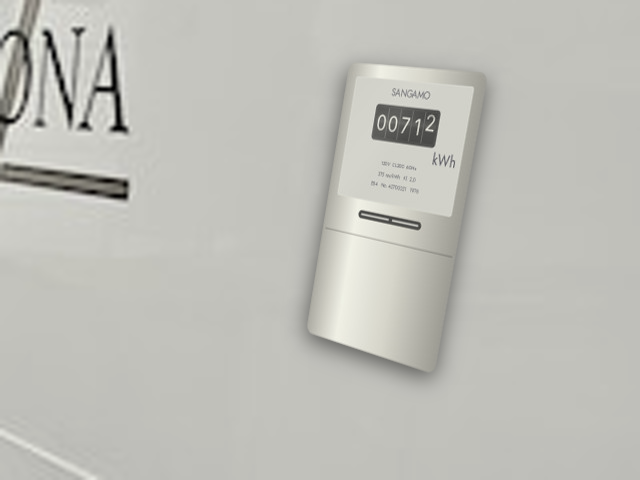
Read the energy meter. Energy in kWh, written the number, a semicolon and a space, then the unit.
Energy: 712; kWh
